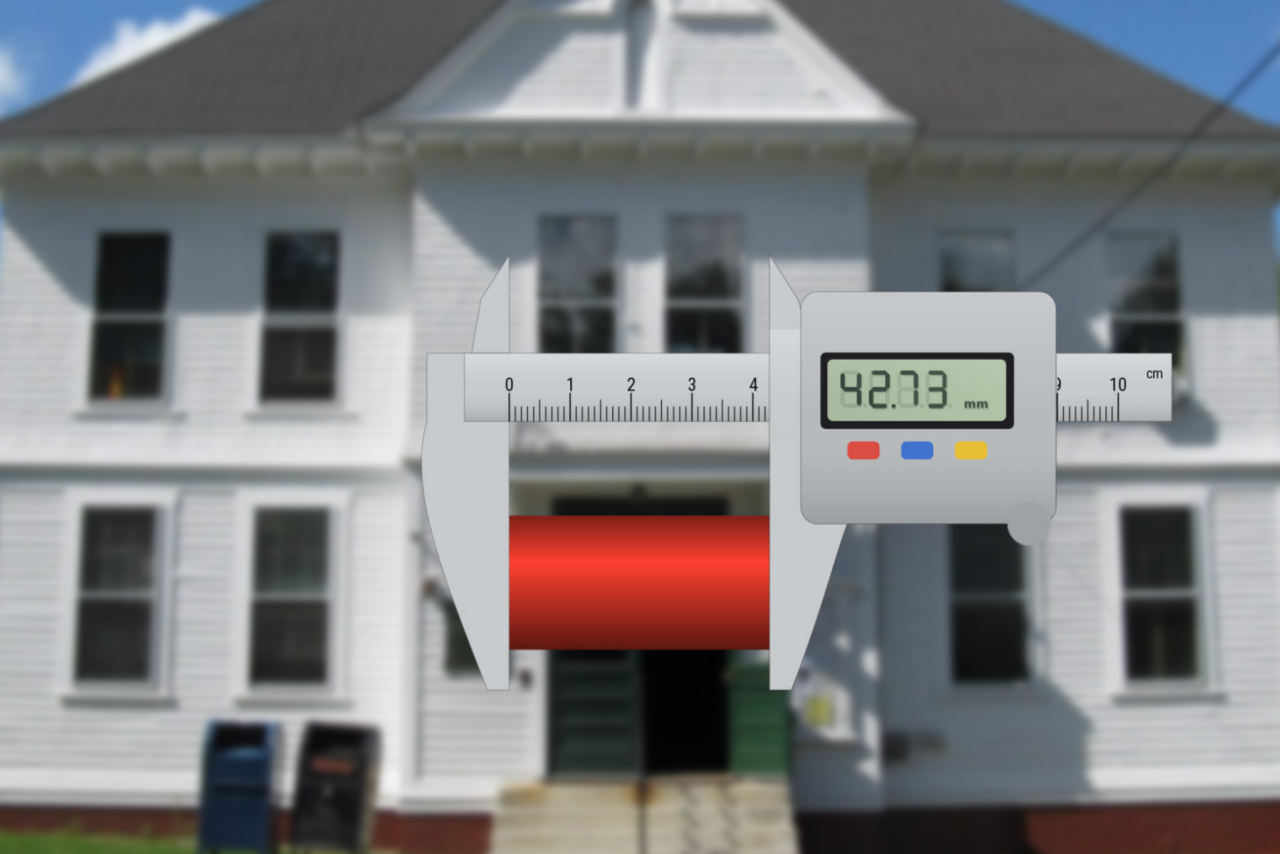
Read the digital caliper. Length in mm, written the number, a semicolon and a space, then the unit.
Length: 42.73; mm
